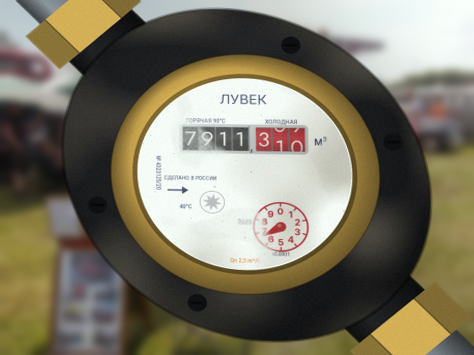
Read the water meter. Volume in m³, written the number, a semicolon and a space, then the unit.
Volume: 7911.3096; m³
